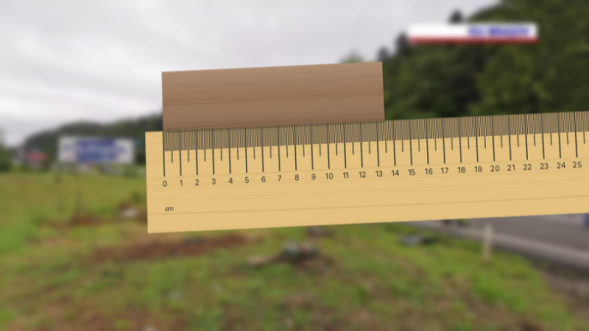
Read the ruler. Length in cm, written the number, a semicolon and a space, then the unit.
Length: 13.5; cm
